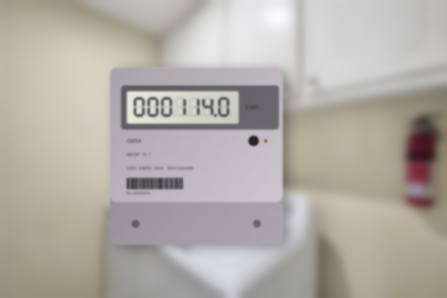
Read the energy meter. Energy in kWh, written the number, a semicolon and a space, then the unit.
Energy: 114.0; kWh
